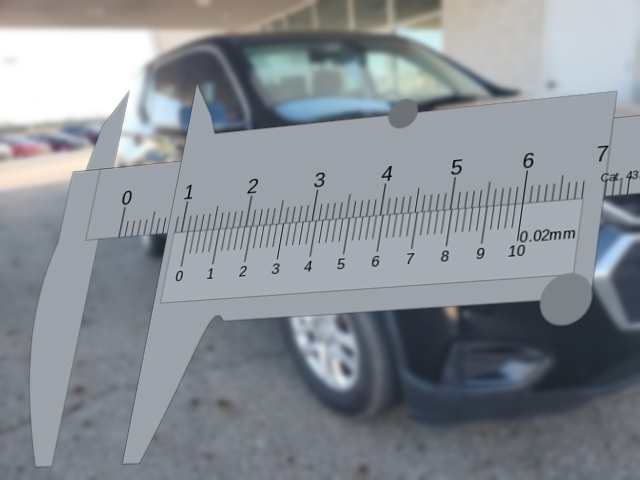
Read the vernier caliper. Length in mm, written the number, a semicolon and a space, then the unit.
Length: 11.0; mm
